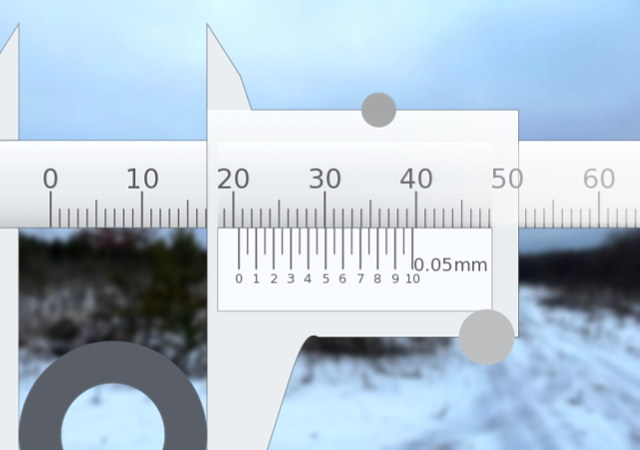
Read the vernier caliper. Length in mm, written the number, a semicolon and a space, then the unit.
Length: 20.6; mm
